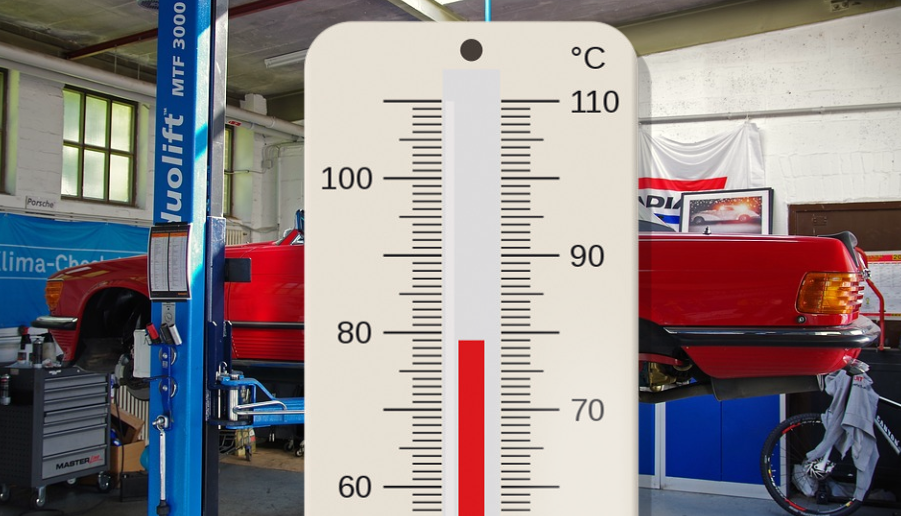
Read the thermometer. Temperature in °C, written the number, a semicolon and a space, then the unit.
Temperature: 79; °C
